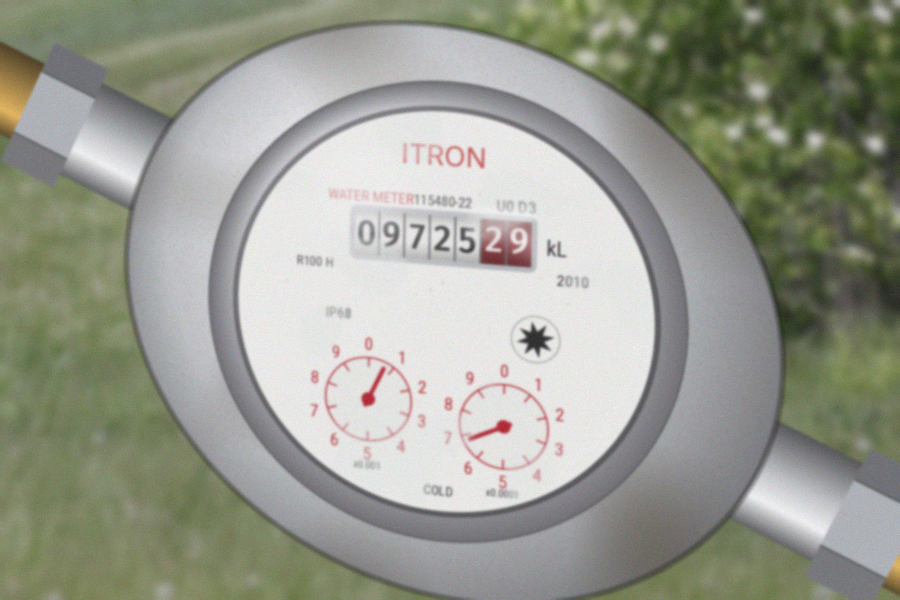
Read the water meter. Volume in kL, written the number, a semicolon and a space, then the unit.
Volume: 9725.2906; kL
